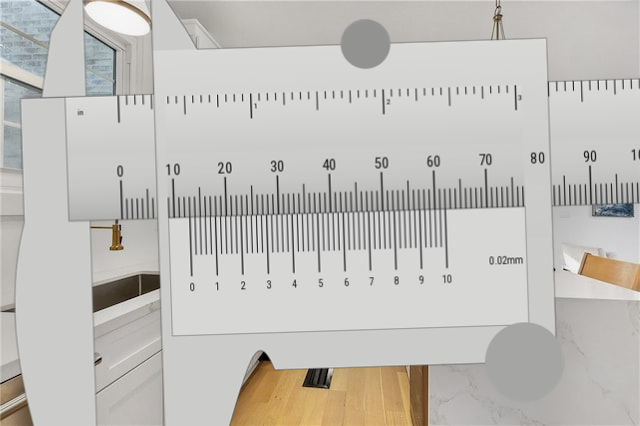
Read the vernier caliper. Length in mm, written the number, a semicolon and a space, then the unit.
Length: 13.0; mm
